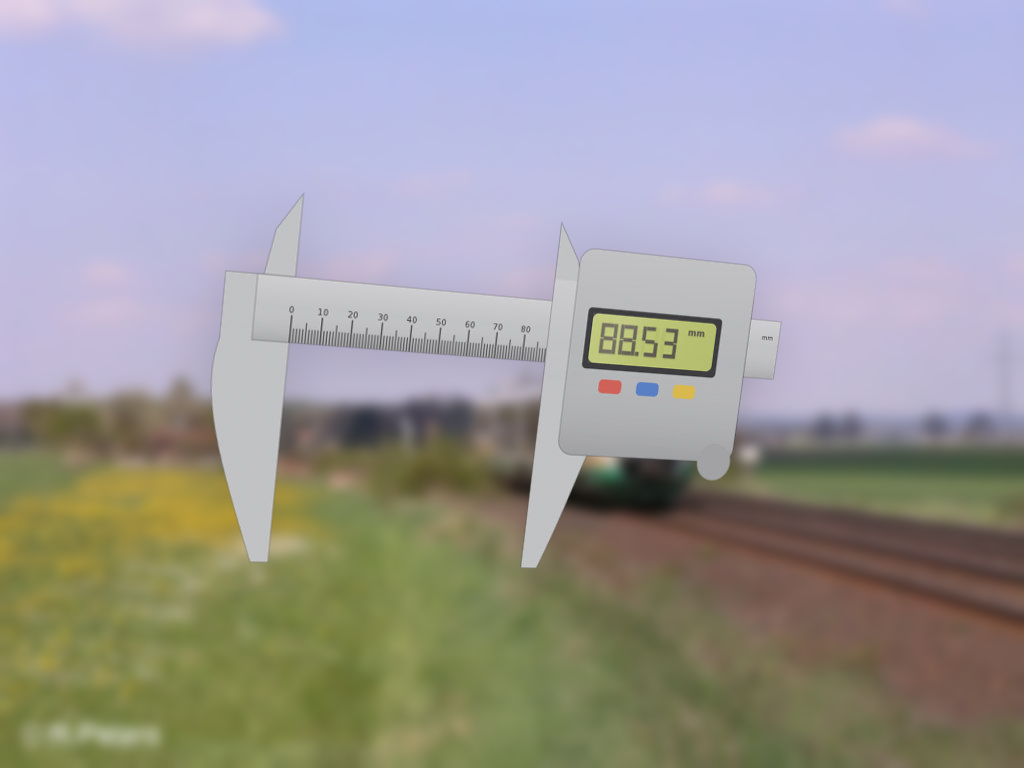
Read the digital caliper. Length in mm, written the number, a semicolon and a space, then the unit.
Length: 88.53; mm
